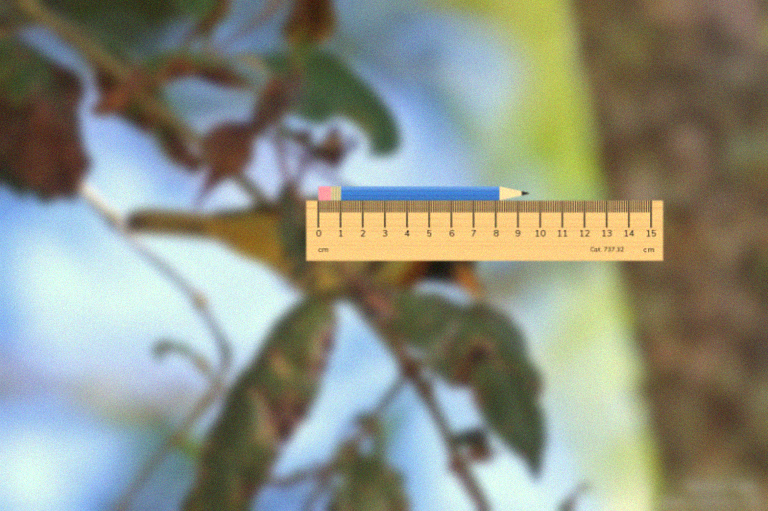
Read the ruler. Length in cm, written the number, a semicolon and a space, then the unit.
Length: 9.5; cm
